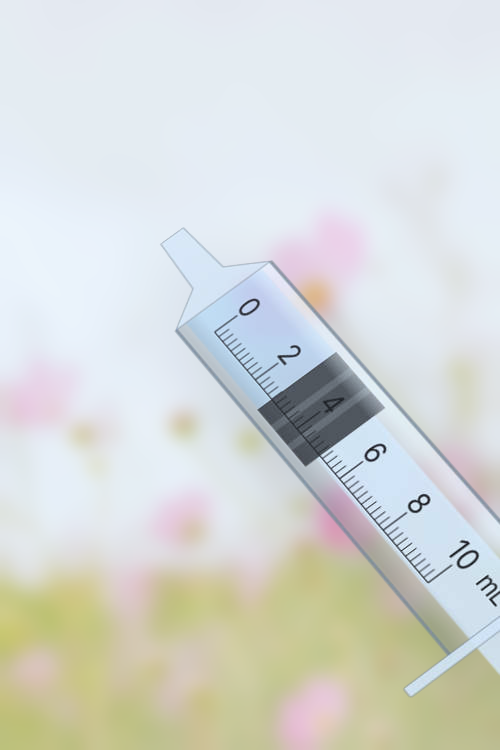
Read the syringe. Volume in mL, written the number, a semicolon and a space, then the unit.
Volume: 2.8; mL
